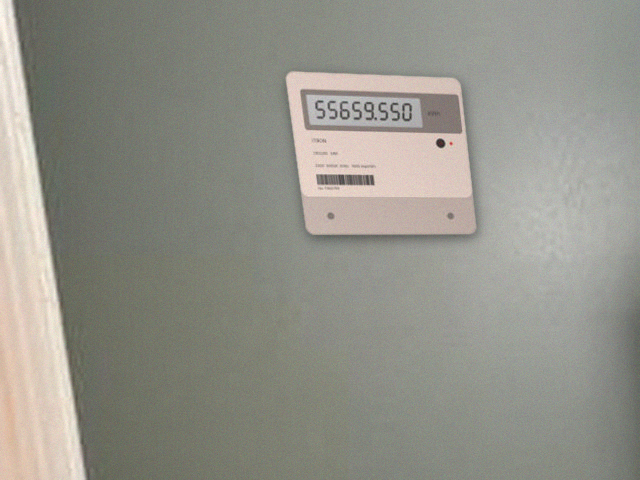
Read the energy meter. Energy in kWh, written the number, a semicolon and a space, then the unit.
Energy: 55659.550; kWh
